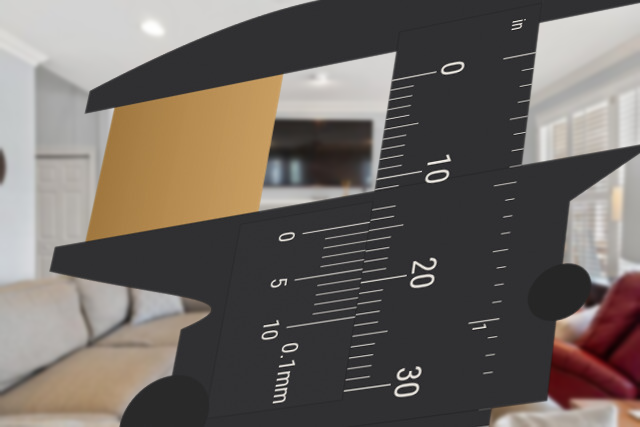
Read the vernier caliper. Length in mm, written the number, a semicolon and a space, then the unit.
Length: 14.2; mm
